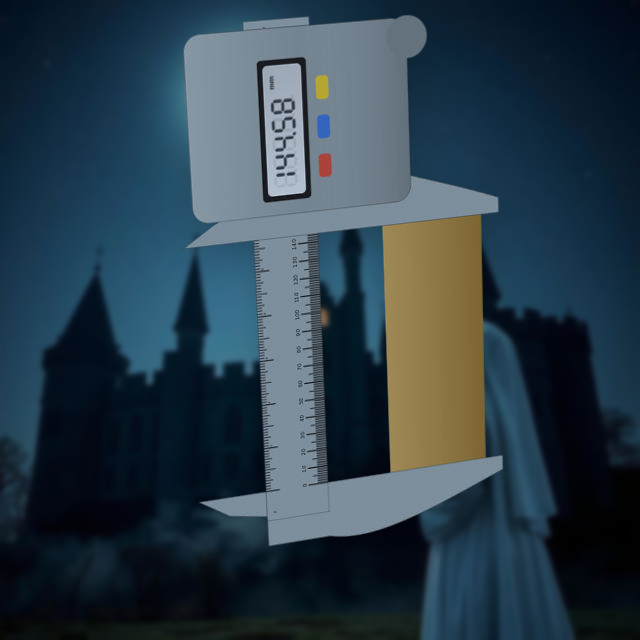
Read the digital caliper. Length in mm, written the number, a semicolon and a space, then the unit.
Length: 144.58; mm
